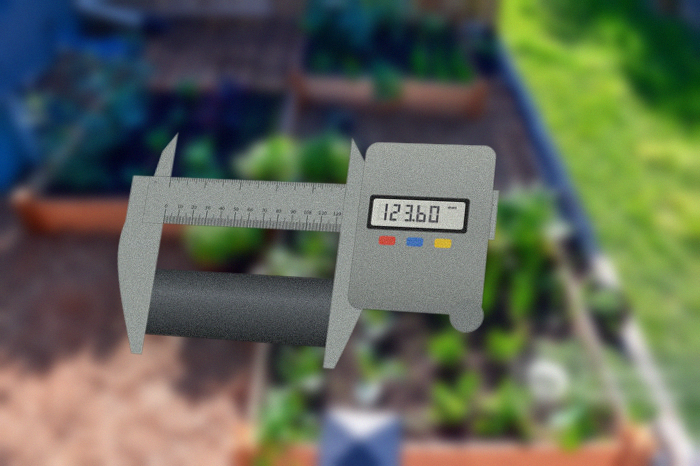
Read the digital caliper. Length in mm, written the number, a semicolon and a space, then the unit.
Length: 123.60; mm
